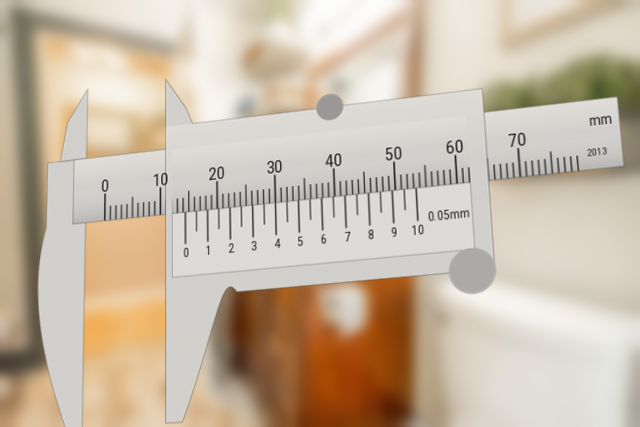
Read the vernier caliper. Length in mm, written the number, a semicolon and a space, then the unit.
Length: 14.4; mm
